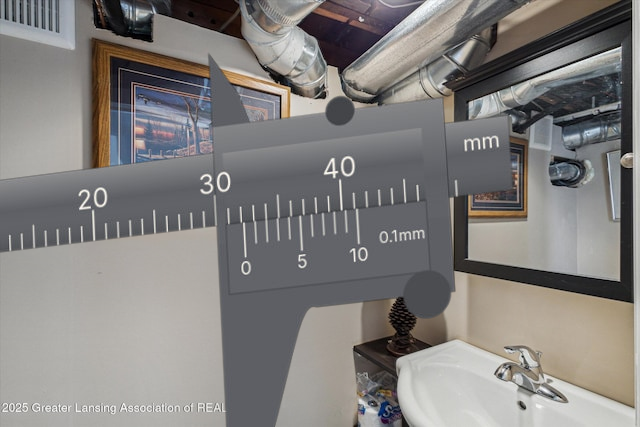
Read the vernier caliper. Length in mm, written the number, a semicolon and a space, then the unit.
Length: 32.2; mm
